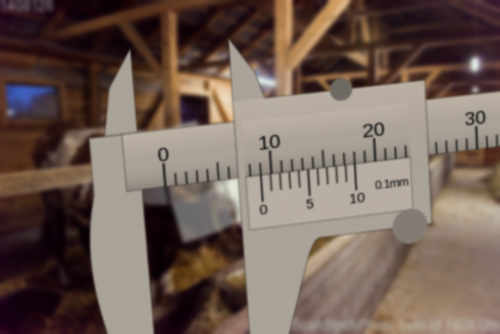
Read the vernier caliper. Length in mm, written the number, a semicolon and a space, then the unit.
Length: 9.0; mm
